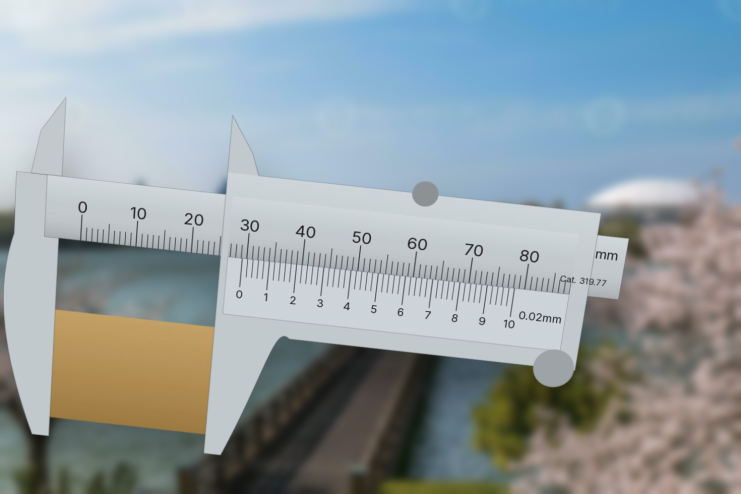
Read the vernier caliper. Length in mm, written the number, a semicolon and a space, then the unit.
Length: 29.2; mm
